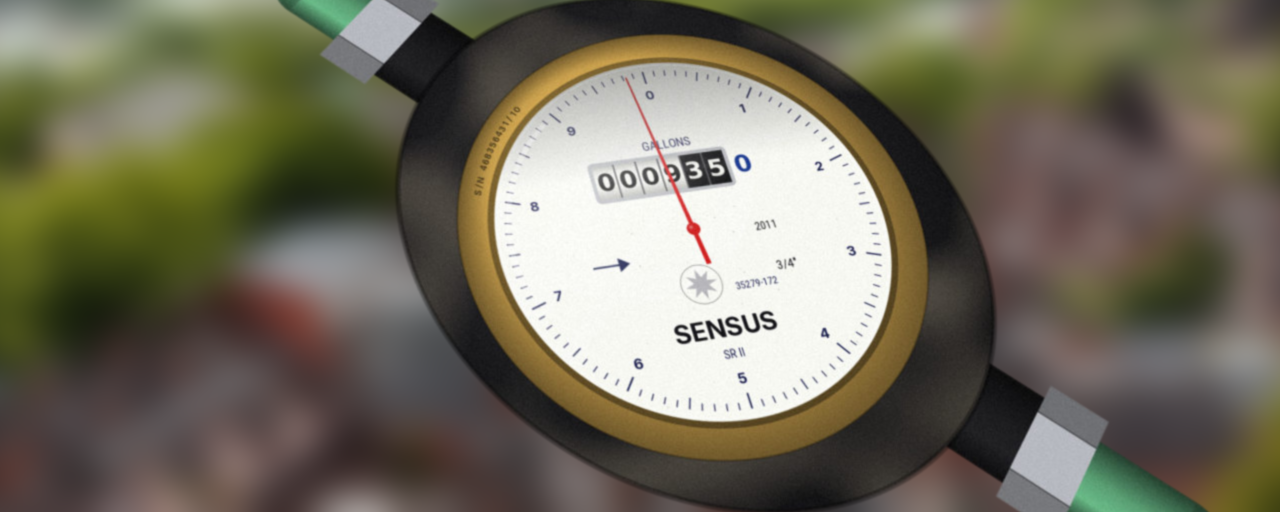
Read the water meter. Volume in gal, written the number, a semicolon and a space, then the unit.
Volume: 9349.8; gal
